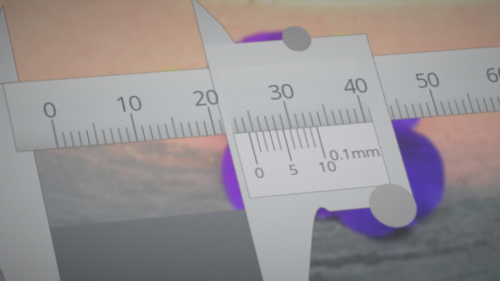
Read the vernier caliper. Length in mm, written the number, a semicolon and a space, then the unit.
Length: 24.4; mm
